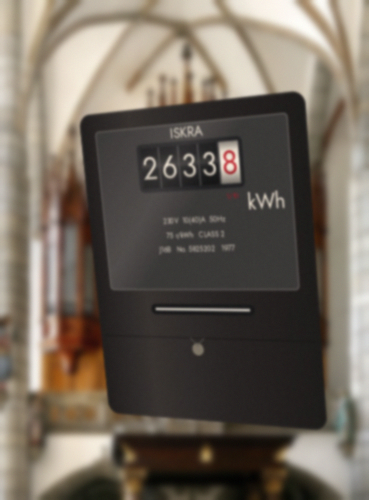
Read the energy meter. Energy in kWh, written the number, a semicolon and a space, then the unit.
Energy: 2633.8; kWh
